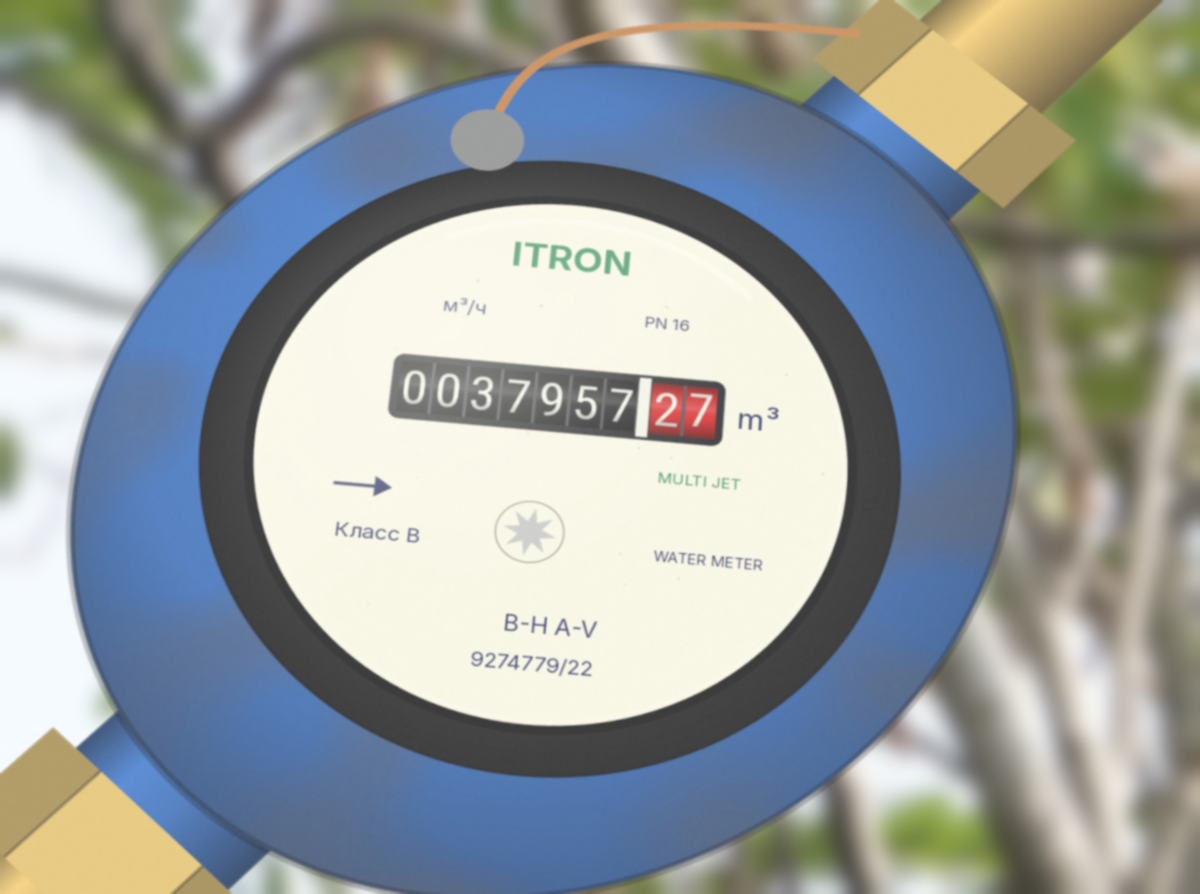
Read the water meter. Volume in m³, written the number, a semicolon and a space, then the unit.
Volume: 37957.27; m³
